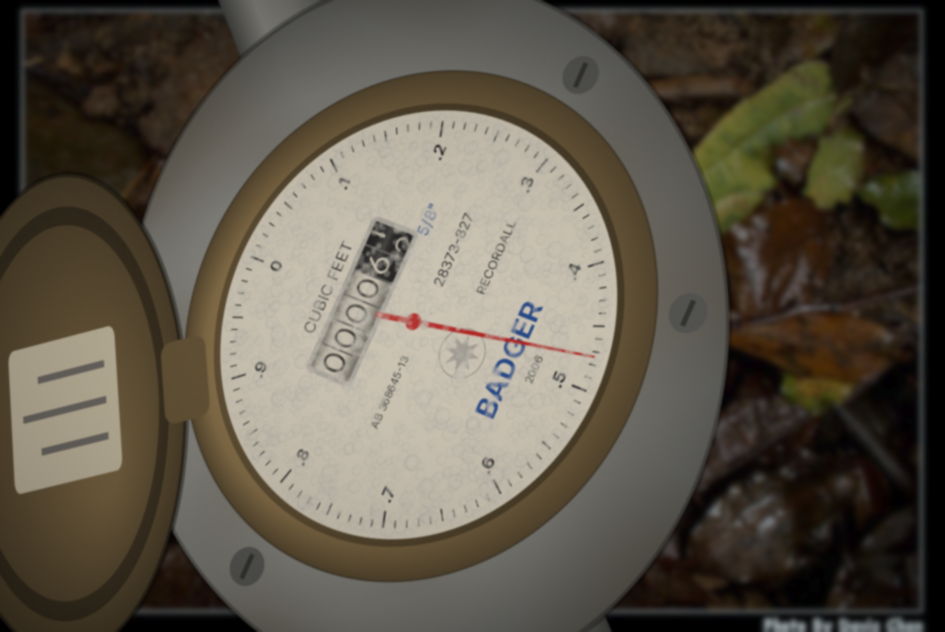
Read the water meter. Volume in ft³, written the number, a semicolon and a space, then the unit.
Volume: 61.47; ft³
